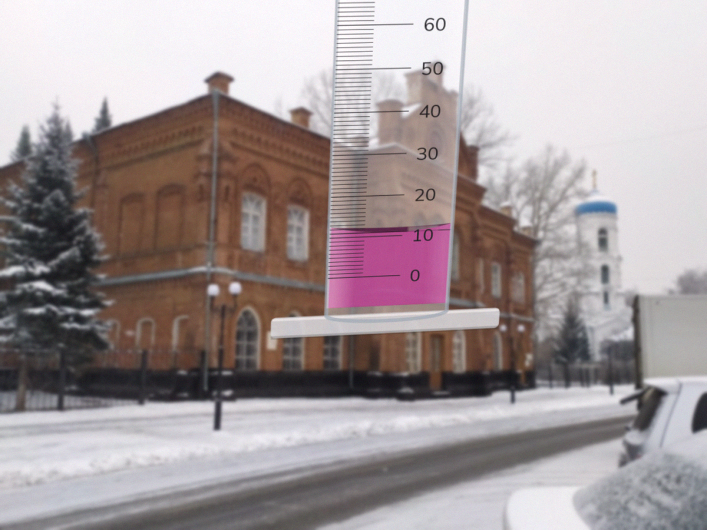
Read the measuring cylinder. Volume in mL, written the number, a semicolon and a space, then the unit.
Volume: 11; mL
